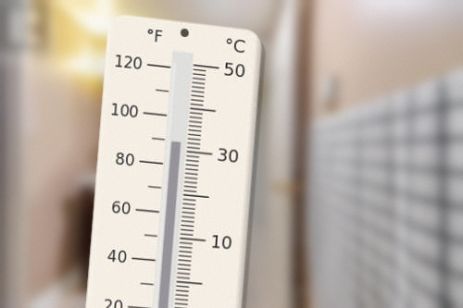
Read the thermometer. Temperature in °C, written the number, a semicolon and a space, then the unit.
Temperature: 32; °C
